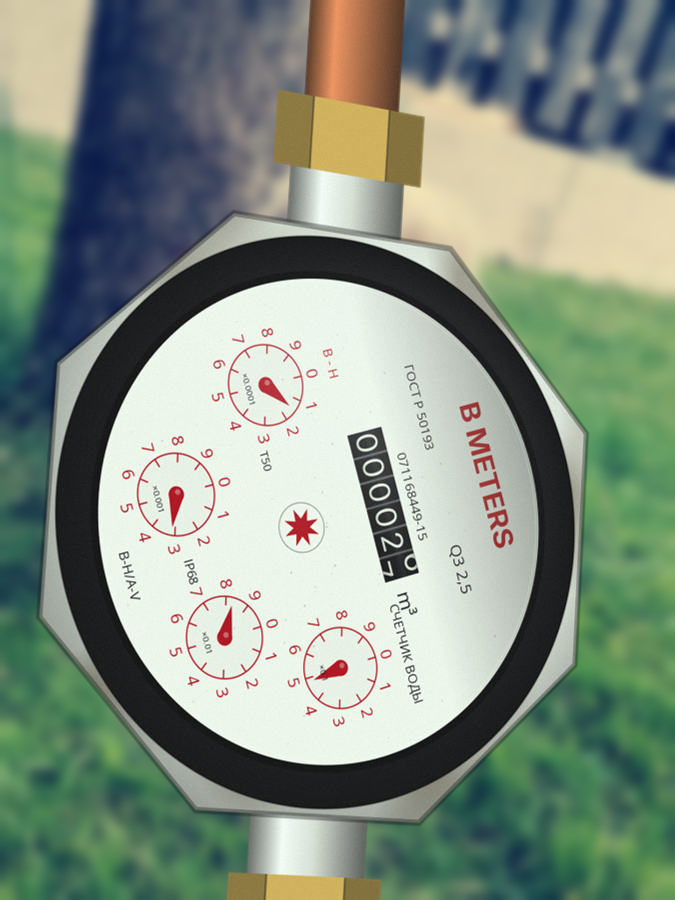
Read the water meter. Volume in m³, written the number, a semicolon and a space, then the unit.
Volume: 26.4831; m³
